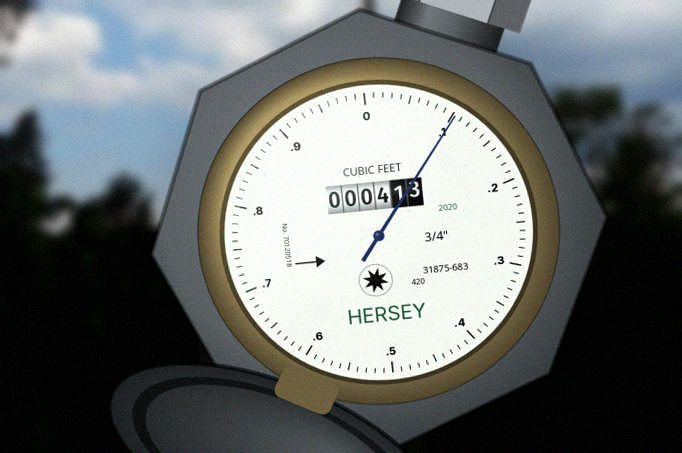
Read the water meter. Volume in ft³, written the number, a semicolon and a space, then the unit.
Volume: 413.10; ft³
